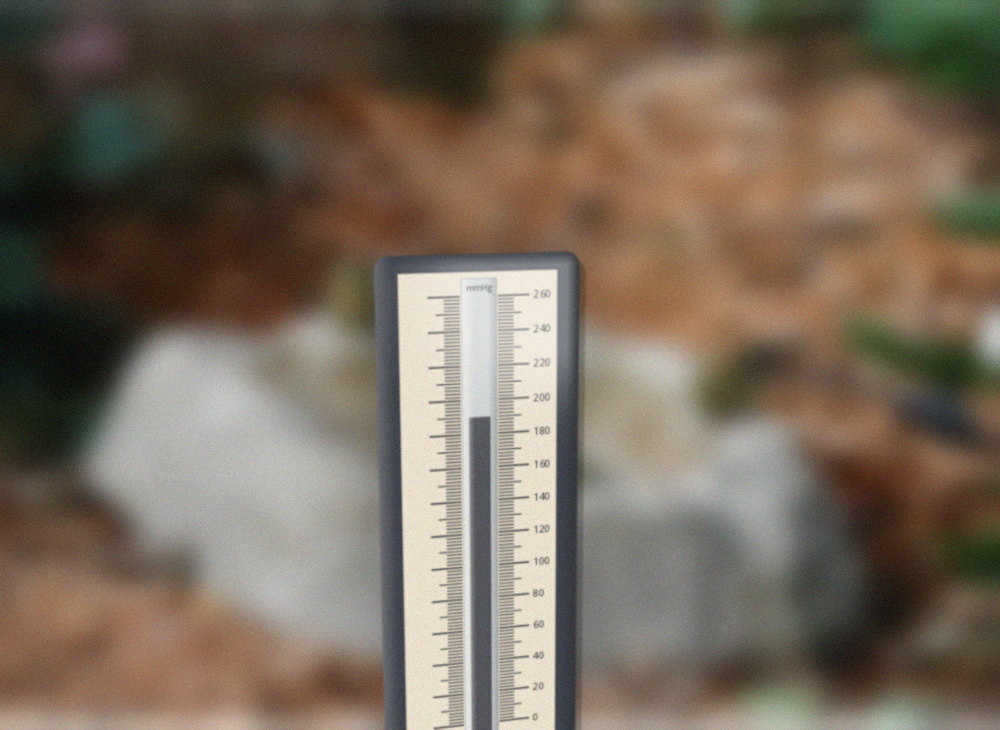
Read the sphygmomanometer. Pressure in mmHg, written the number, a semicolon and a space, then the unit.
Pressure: 190; mmHg
